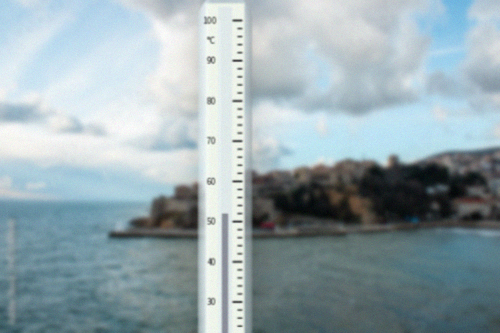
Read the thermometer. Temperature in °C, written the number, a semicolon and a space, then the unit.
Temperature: 52; °C
